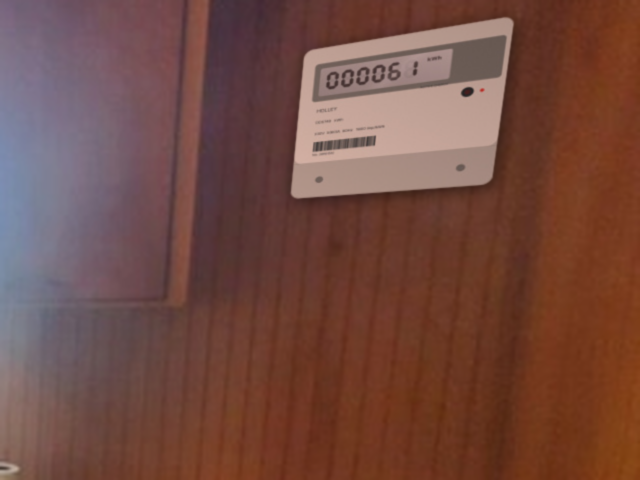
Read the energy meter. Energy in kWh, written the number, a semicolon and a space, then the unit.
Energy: 61; kWh
